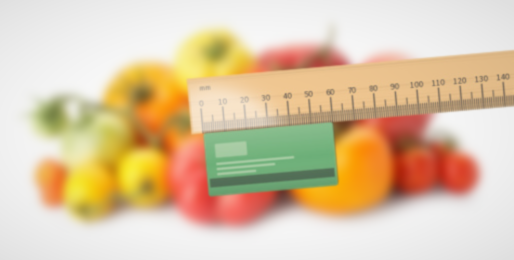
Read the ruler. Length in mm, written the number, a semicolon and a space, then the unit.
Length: 60; mm
